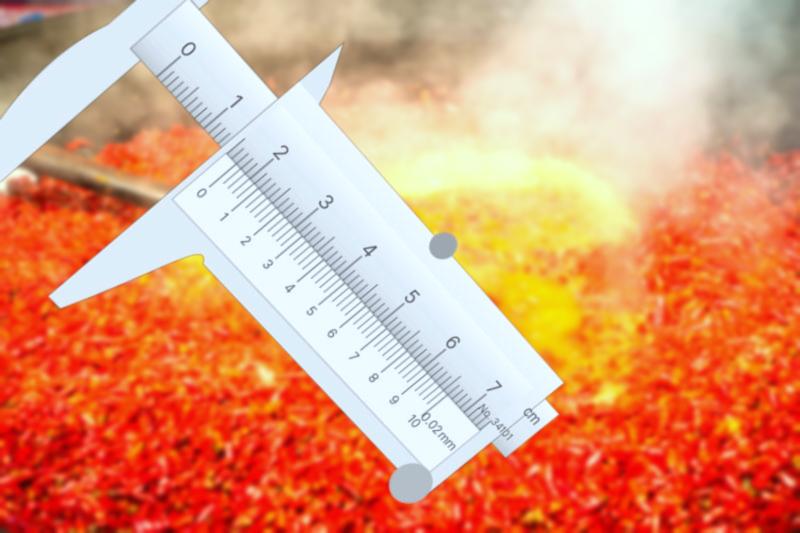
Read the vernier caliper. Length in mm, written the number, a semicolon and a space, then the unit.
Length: 17.0; mm
